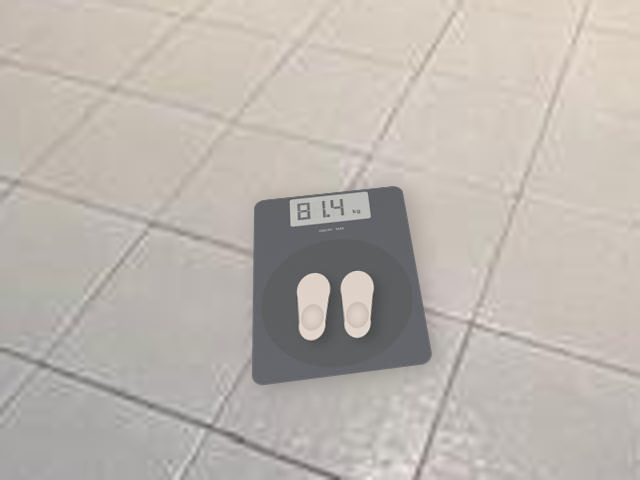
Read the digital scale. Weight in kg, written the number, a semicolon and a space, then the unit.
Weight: 81.4; kg
